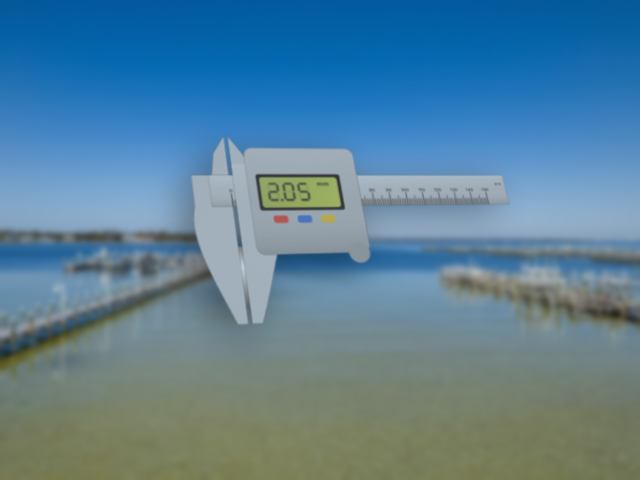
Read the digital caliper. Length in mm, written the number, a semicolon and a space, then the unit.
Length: 2.05; mm
